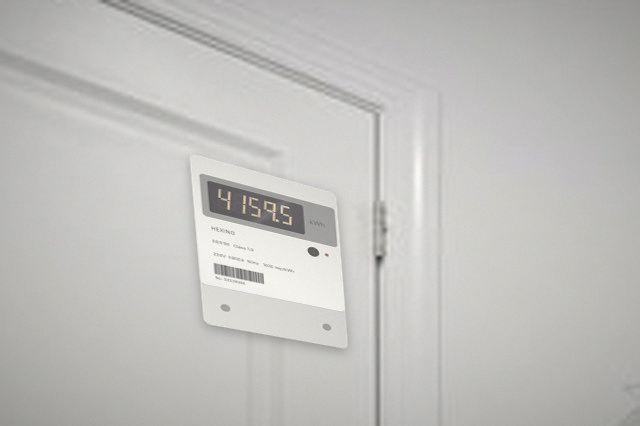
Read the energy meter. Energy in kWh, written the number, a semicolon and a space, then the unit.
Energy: 4159.5; kWh
